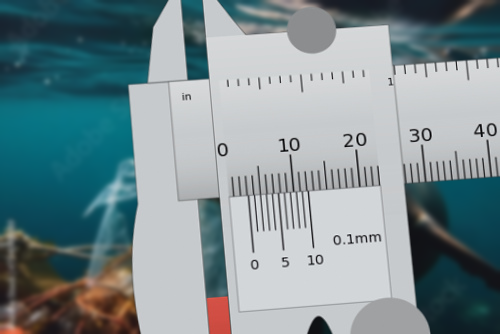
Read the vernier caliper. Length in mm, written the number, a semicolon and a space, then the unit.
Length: 3.2; mm
